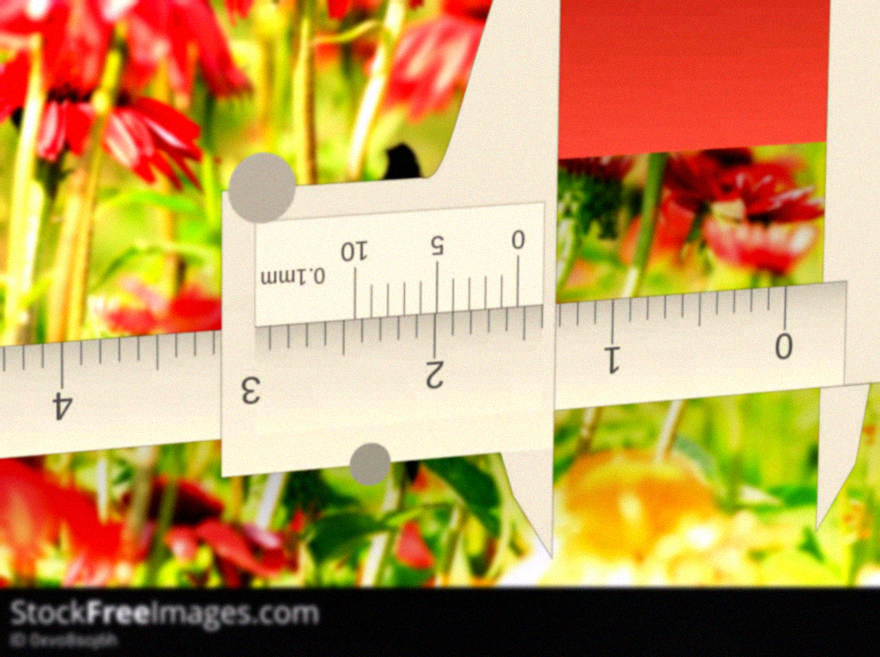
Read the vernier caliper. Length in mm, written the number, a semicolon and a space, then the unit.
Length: 15.4; mm
